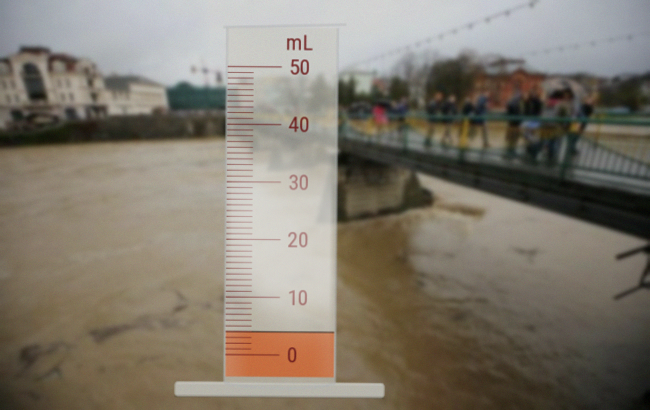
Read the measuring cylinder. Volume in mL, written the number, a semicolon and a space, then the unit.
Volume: 4; mL
